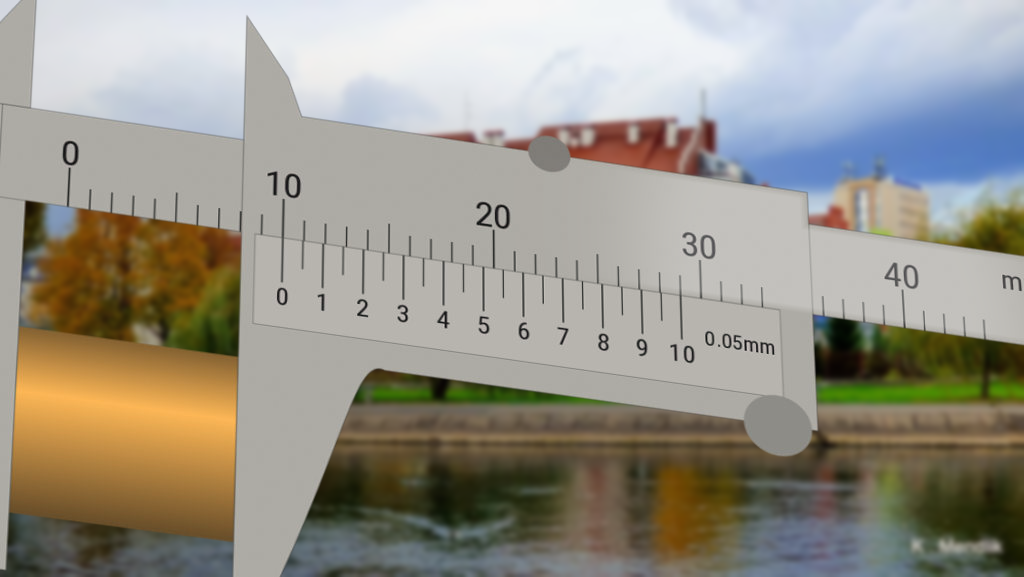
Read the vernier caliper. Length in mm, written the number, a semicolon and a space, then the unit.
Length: 10.0; mm
